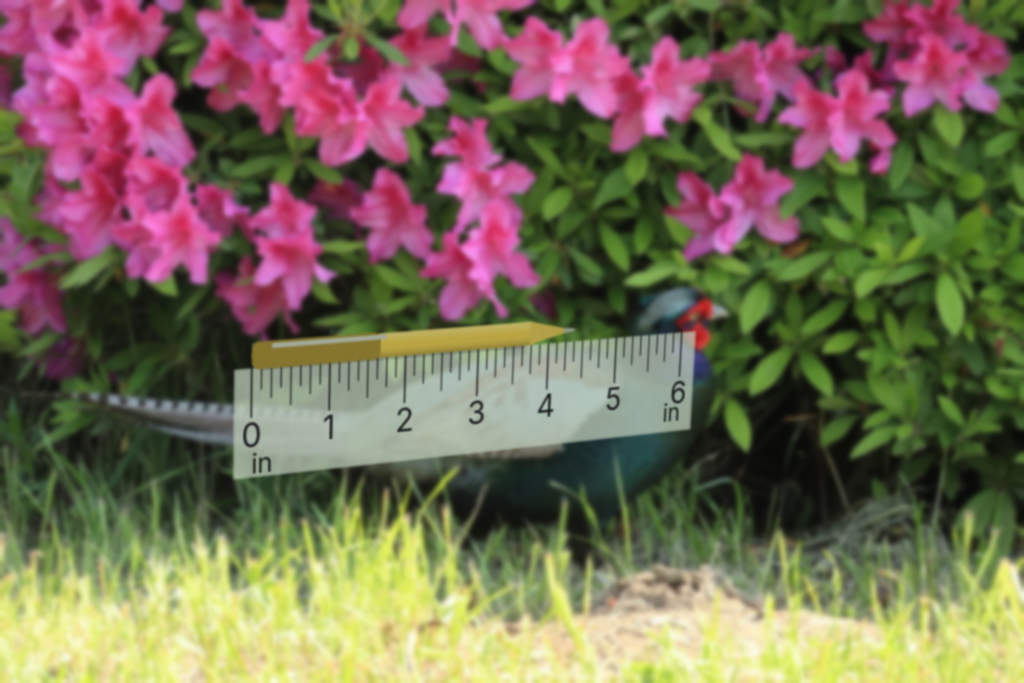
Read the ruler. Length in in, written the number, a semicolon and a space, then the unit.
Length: 4.375; in
